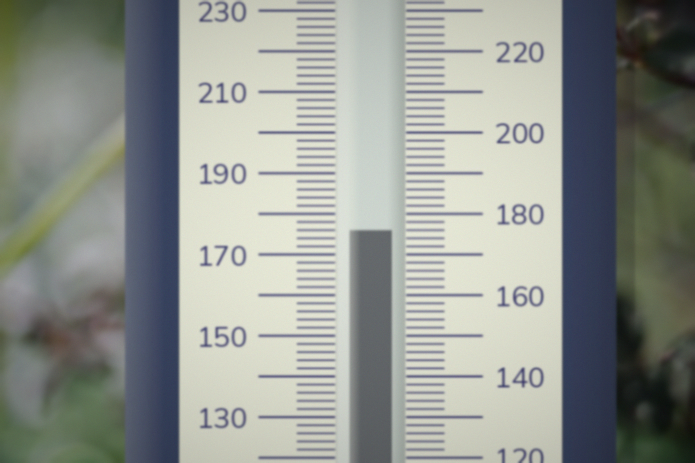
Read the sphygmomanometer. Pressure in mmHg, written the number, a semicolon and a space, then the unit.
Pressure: 176; mmHg
